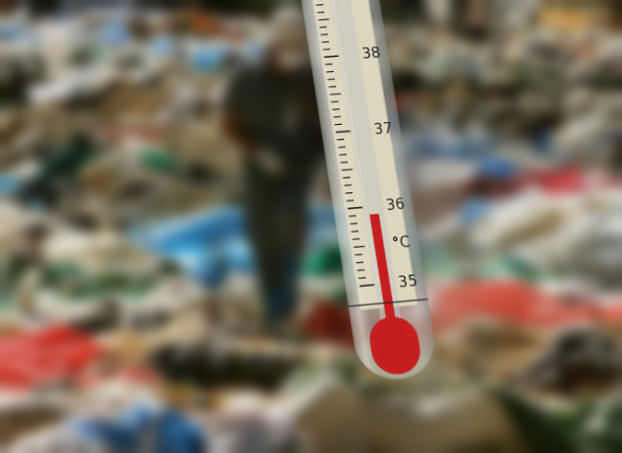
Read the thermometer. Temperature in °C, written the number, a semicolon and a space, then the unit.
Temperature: 35.9; °C
